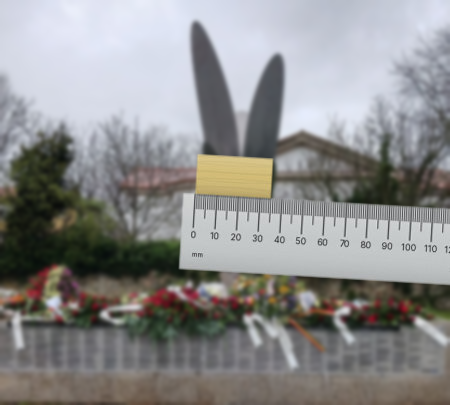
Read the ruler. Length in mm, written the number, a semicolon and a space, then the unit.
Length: 35; mm
